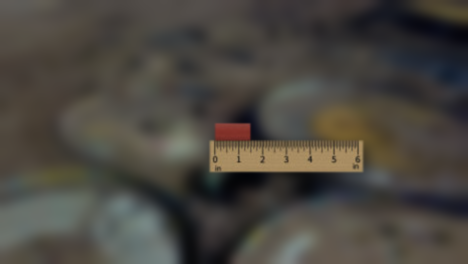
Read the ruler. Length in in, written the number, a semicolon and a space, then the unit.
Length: 1.5; in
